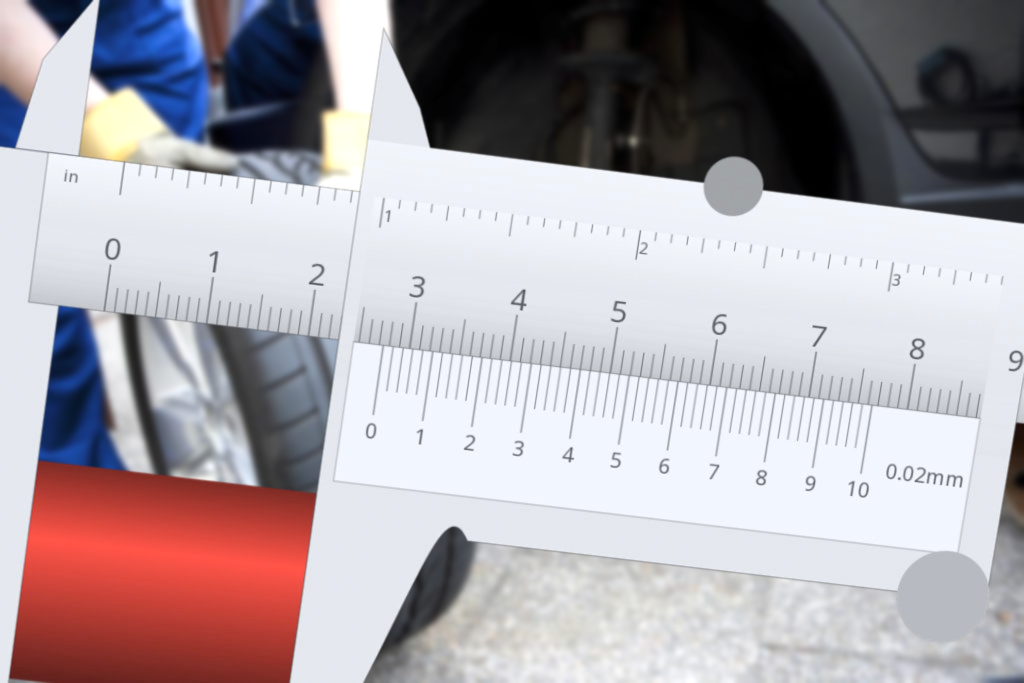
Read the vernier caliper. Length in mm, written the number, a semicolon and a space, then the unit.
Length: 27.4; mm
